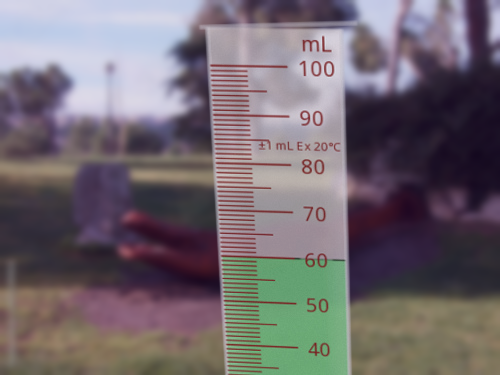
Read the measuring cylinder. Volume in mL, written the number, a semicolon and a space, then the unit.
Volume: 60; mL
